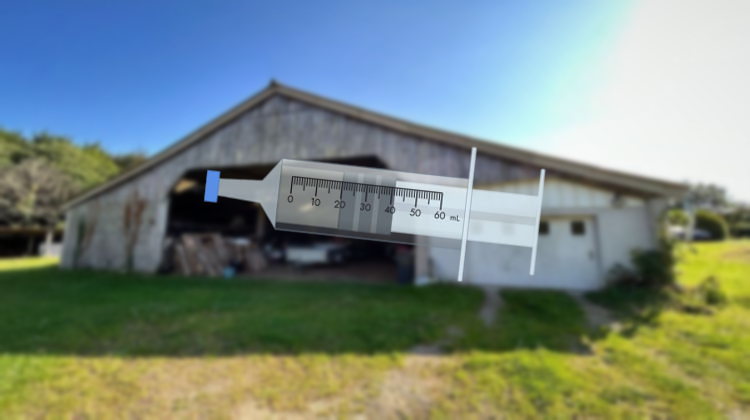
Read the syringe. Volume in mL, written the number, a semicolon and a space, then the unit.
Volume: 20; mL
